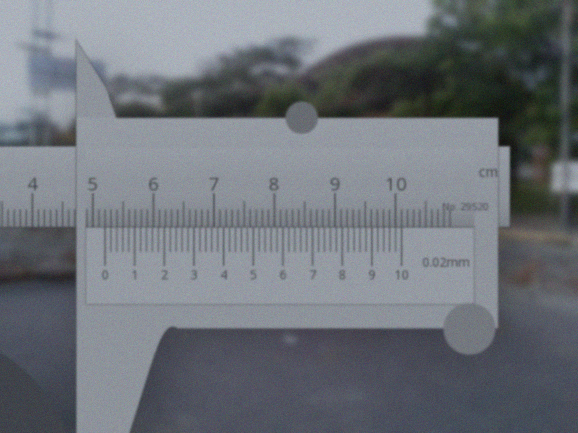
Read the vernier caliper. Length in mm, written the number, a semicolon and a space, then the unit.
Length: 52.0; mm
